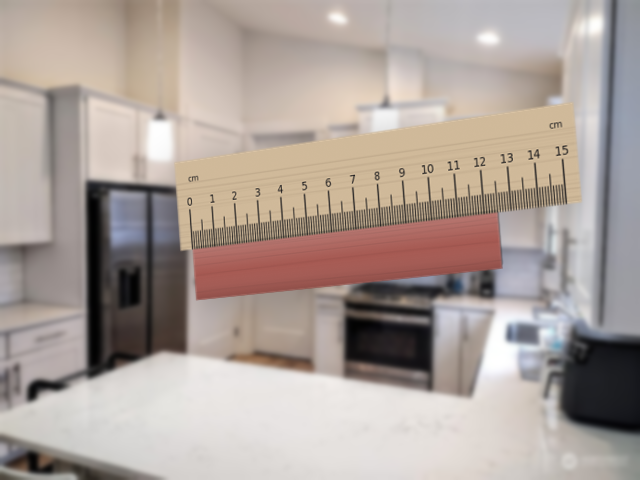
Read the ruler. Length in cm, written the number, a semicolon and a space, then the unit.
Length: 12.5; cm
